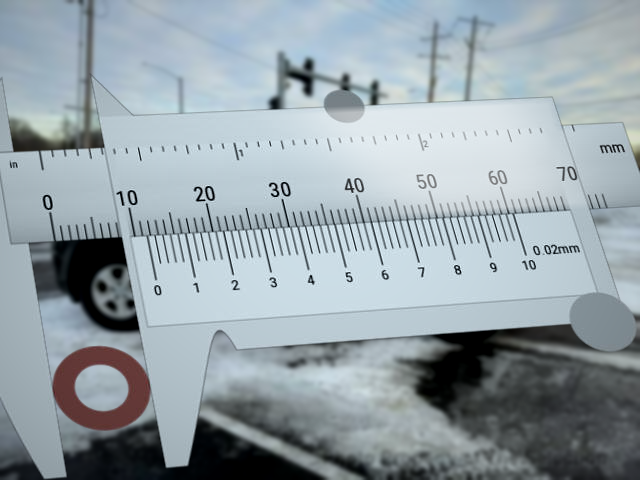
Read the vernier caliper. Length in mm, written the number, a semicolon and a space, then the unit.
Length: 11.6; mm
